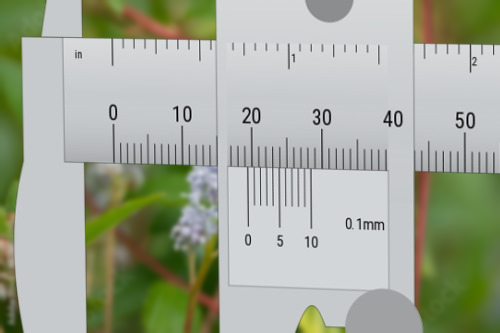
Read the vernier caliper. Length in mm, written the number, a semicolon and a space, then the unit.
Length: 19.4; mm
